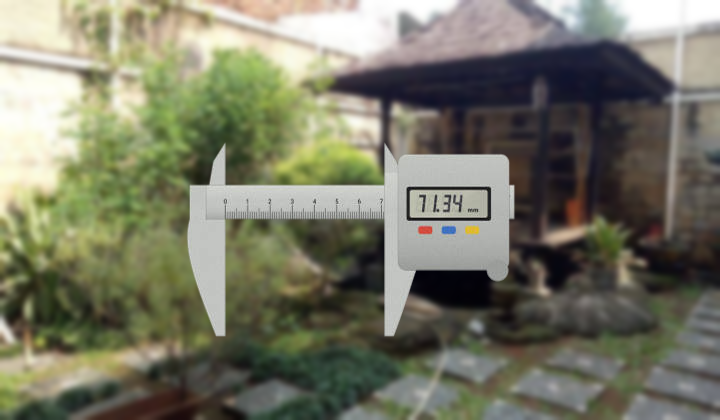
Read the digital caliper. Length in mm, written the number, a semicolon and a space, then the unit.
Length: 71.34; mm
